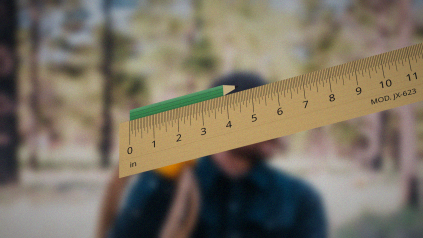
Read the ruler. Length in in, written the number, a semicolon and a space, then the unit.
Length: 4.5; in
